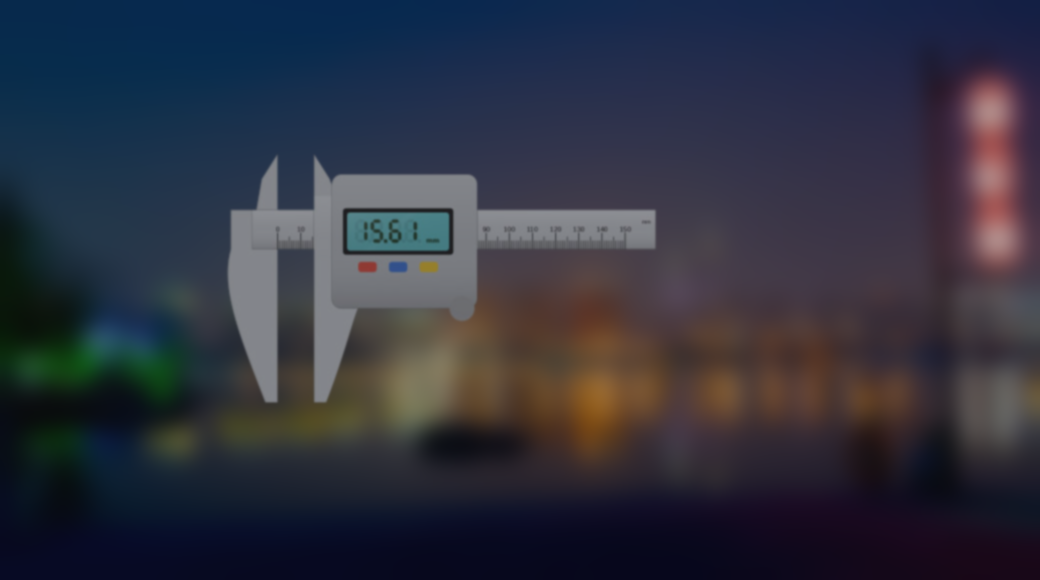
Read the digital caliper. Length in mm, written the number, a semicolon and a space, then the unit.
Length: 15.61; mm
